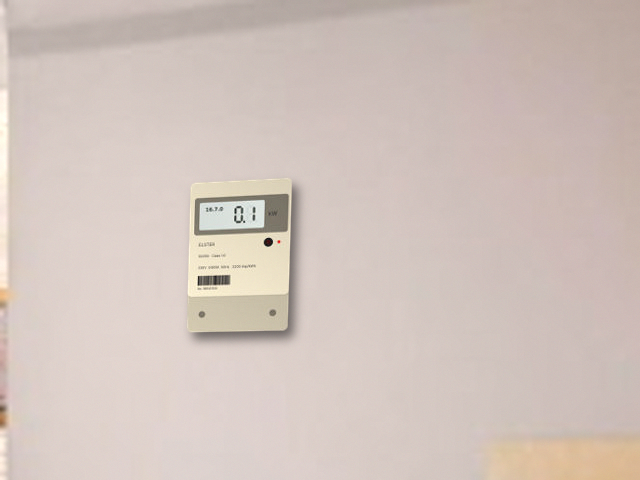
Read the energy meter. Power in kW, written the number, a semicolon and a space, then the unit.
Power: 0.1; kW
